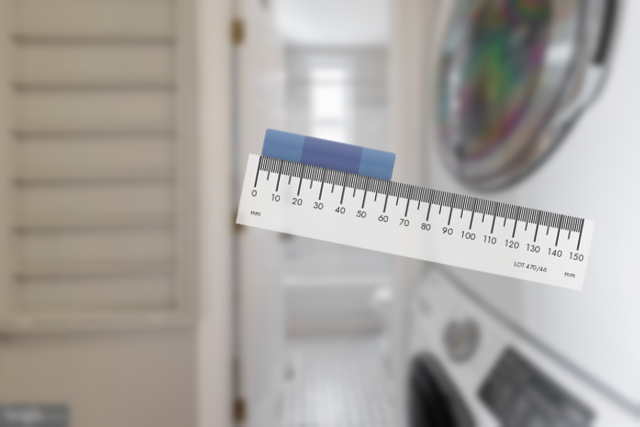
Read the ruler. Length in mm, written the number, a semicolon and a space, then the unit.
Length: 60; mm
